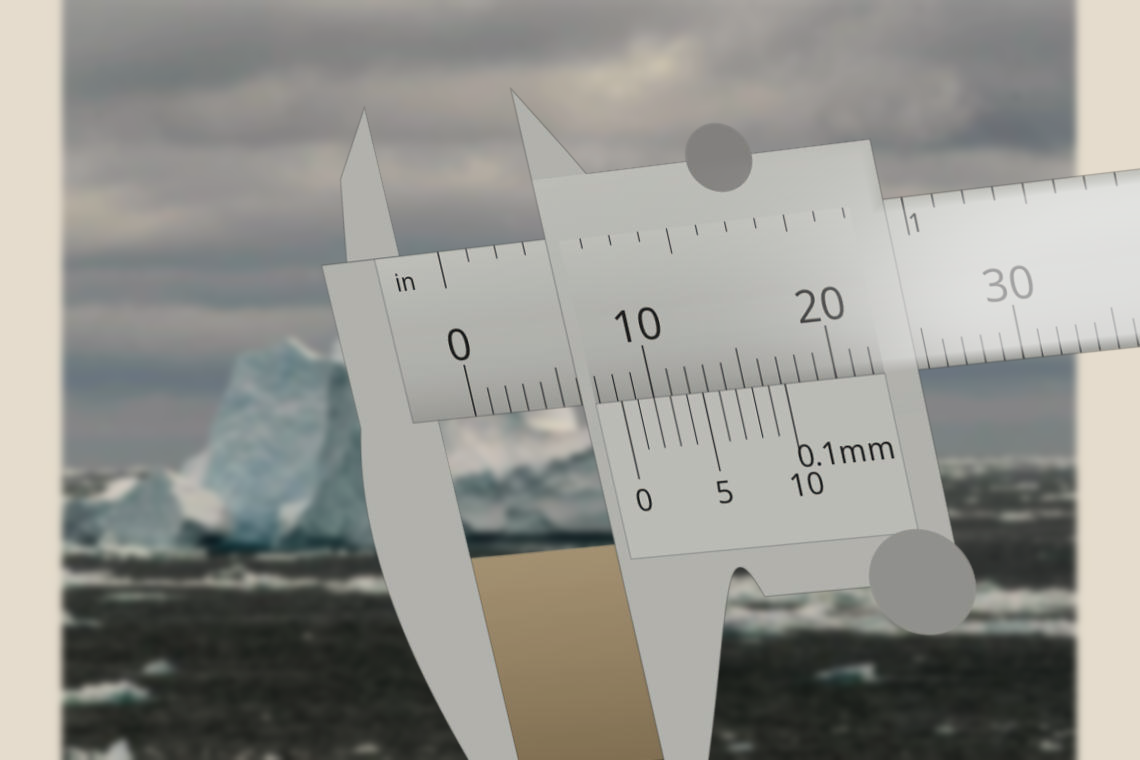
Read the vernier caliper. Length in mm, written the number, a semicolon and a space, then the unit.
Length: 8.2; mm
